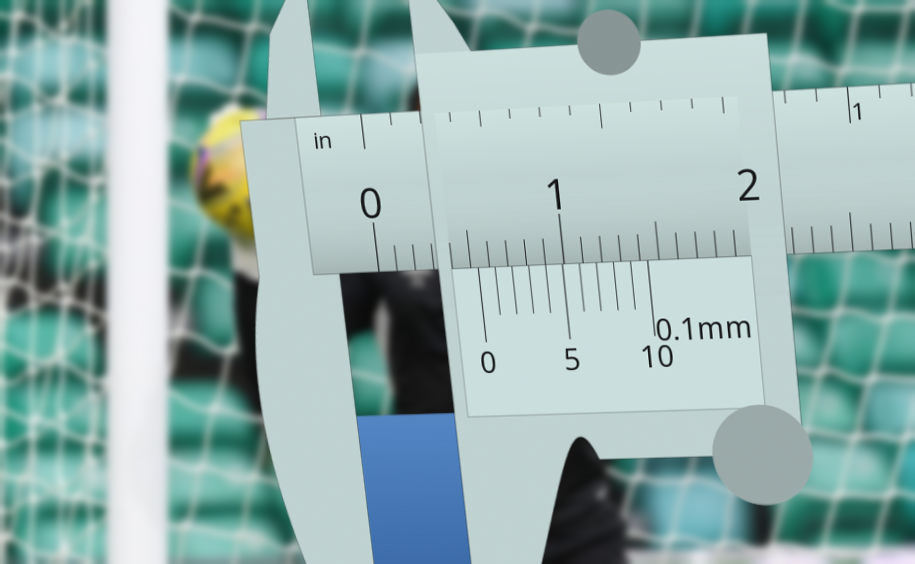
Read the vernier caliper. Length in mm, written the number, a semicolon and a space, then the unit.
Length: 5.4; mm
